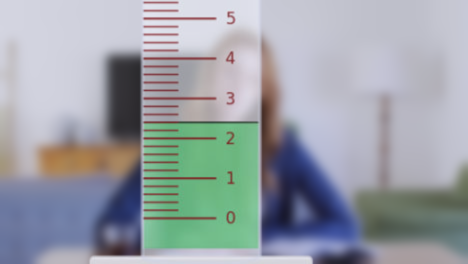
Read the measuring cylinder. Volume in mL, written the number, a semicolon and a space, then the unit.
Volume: 2.4; mL
